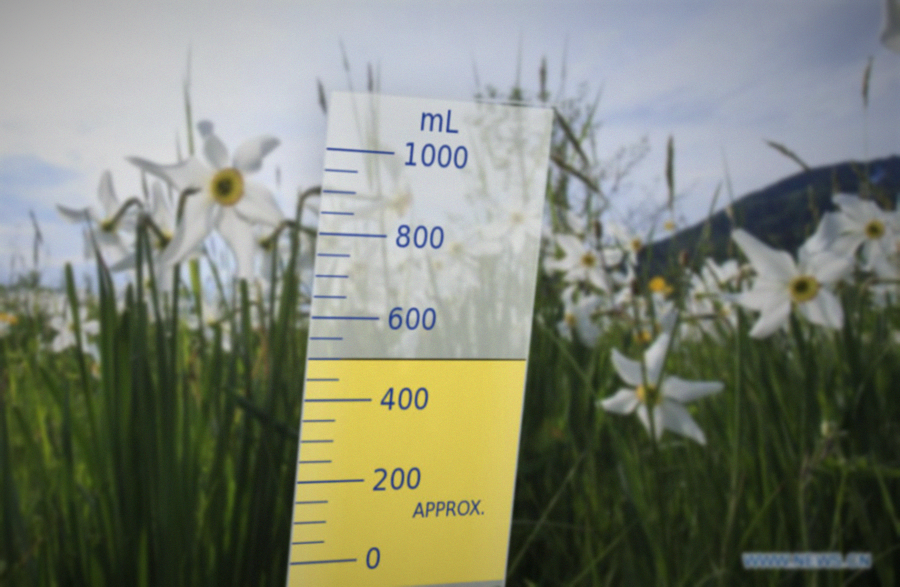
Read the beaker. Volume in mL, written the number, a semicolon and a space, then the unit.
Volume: 500; mL
